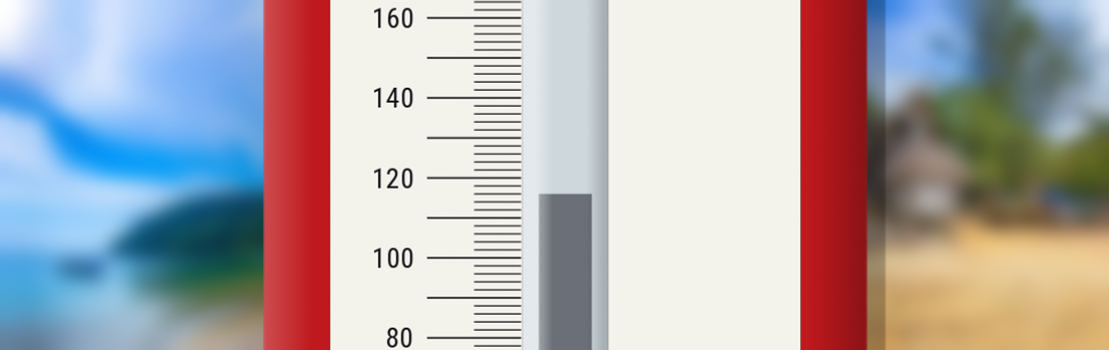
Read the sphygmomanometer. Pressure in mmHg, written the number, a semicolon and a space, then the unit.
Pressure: 116; mmHg
